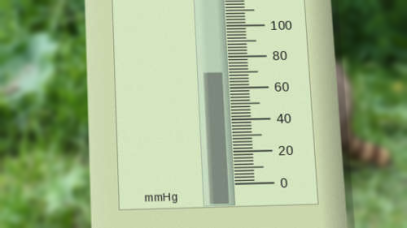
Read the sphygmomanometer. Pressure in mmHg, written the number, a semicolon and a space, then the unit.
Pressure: 70; mmHg
